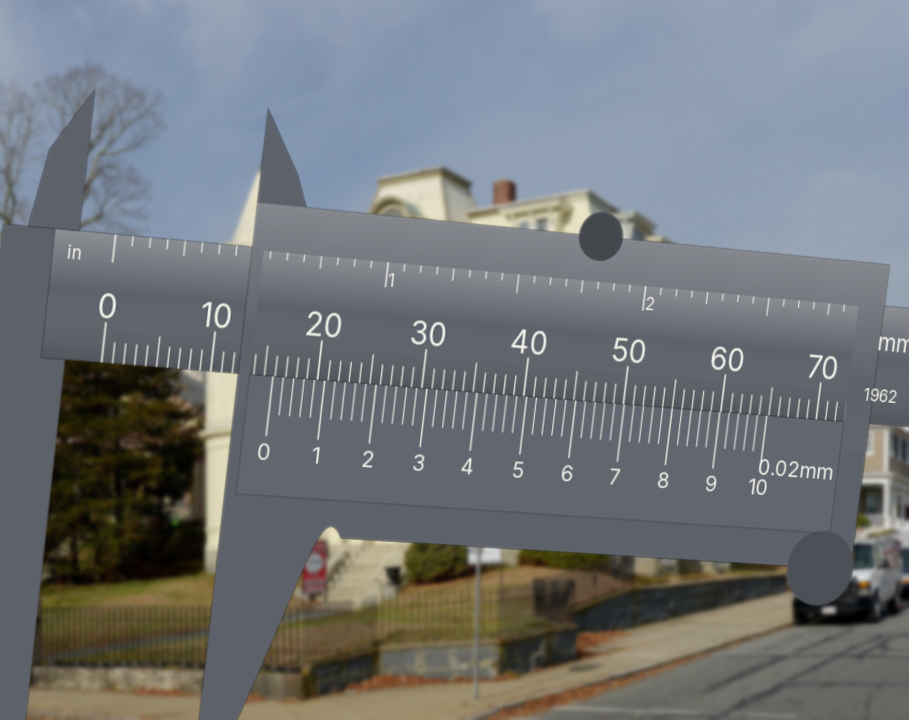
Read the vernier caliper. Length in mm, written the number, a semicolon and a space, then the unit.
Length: 15.8; mm
